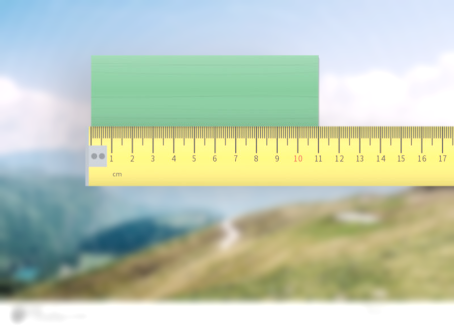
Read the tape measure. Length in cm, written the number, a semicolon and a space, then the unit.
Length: 11; cm
